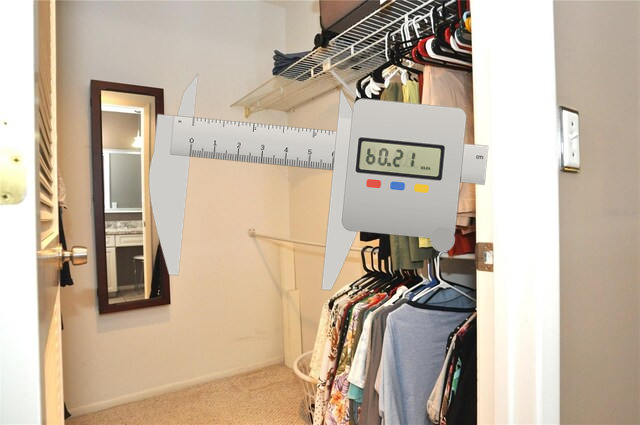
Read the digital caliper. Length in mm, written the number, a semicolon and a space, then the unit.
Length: 60.21; mm
